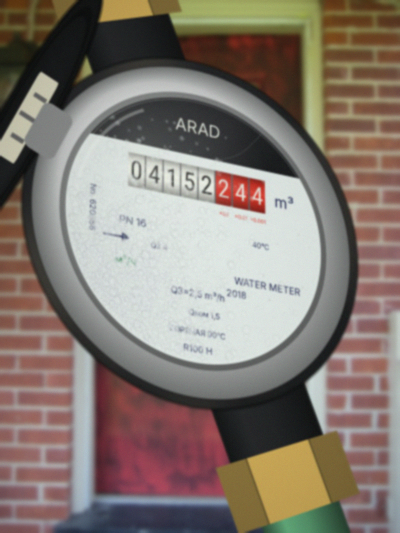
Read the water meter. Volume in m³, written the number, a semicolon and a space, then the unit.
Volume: 4152.244; m³
